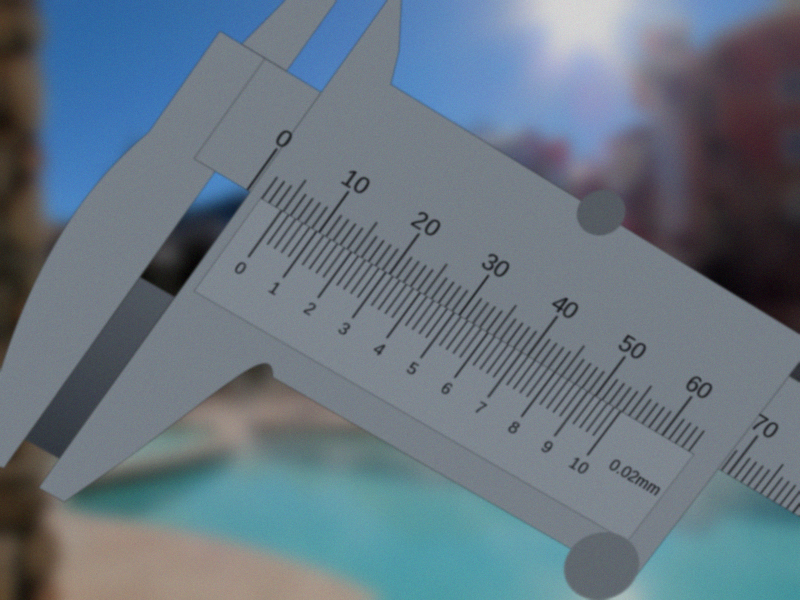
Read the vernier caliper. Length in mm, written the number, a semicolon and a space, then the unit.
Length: 4.8; mm
